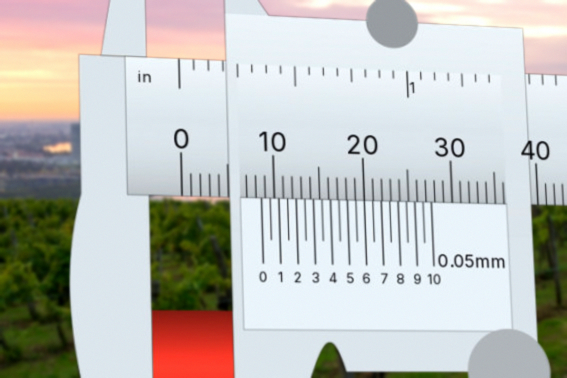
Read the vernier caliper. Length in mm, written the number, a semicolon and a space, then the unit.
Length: 8.6; mm
